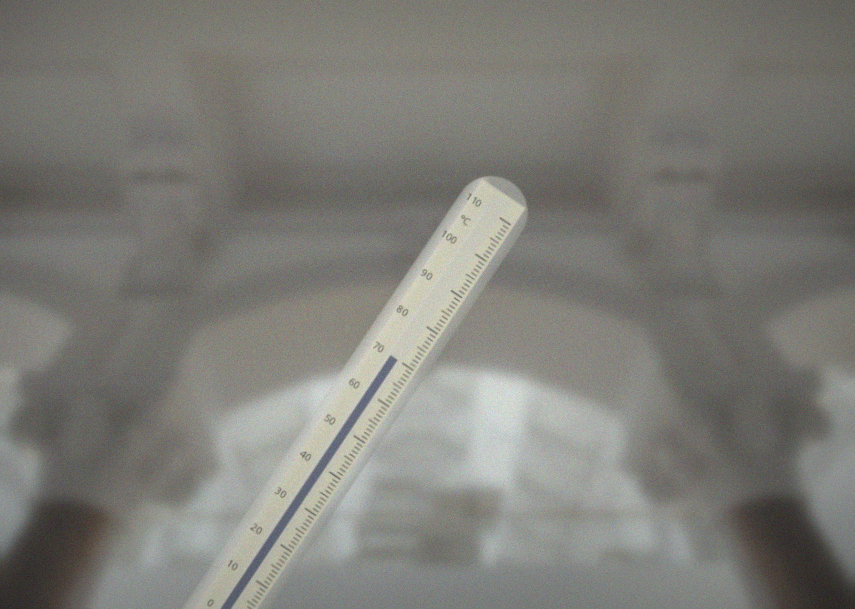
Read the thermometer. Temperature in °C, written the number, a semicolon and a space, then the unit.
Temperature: 70; °C
